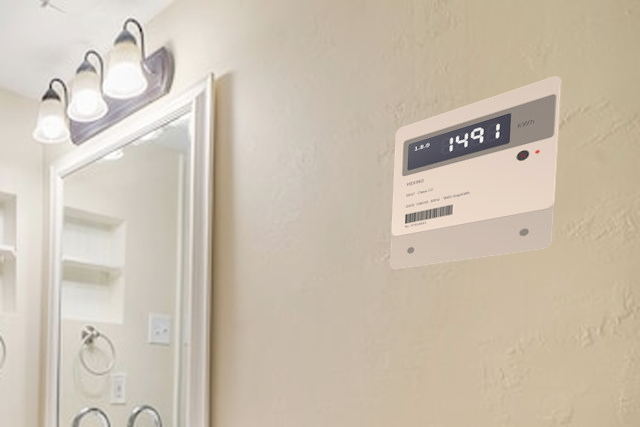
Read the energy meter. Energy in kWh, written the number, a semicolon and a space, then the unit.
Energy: 1491; kWh
